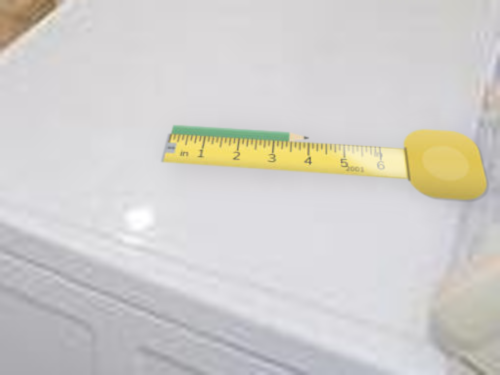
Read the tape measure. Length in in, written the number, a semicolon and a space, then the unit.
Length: 4; in
